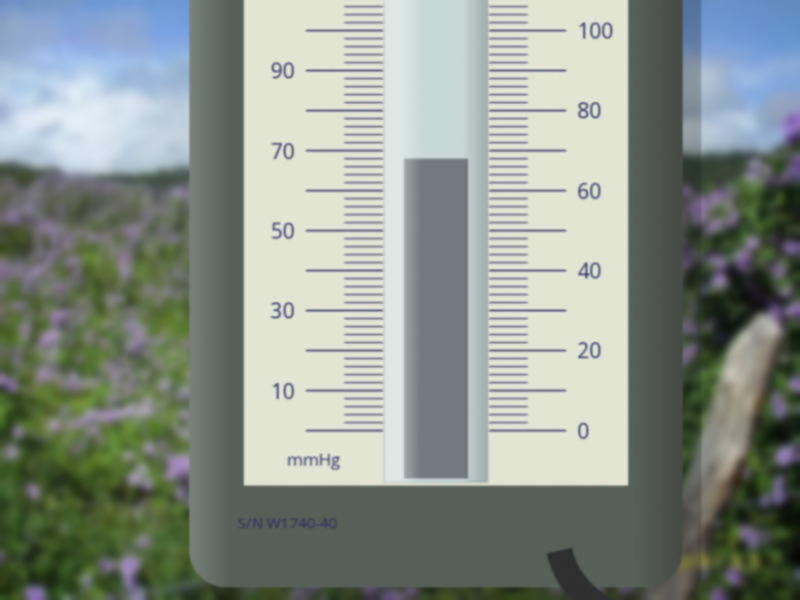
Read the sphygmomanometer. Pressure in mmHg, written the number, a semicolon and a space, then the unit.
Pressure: 68; mmHg
